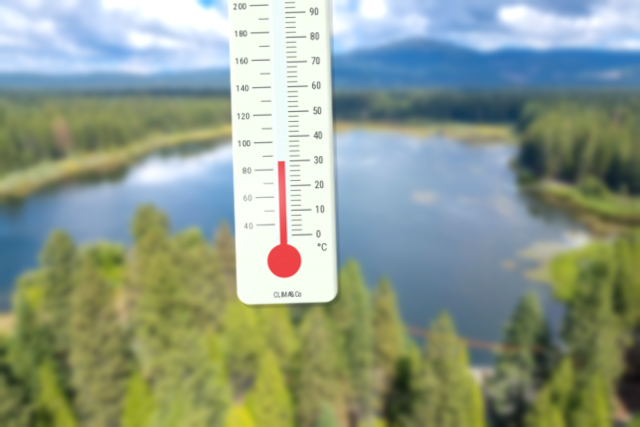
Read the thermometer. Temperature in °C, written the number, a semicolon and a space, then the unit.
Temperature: 30; °C
